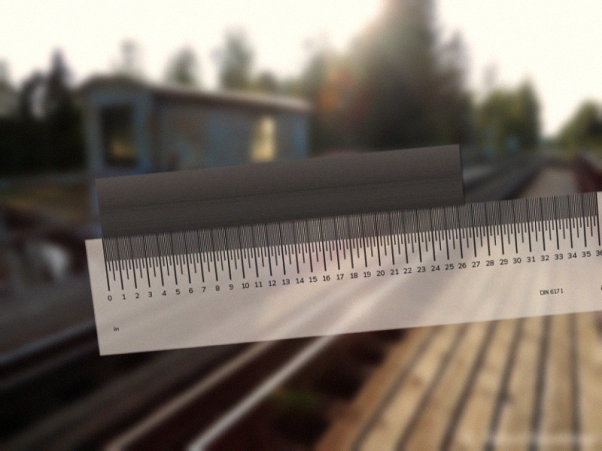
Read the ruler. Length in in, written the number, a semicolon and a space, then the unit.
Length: 26.5; in
